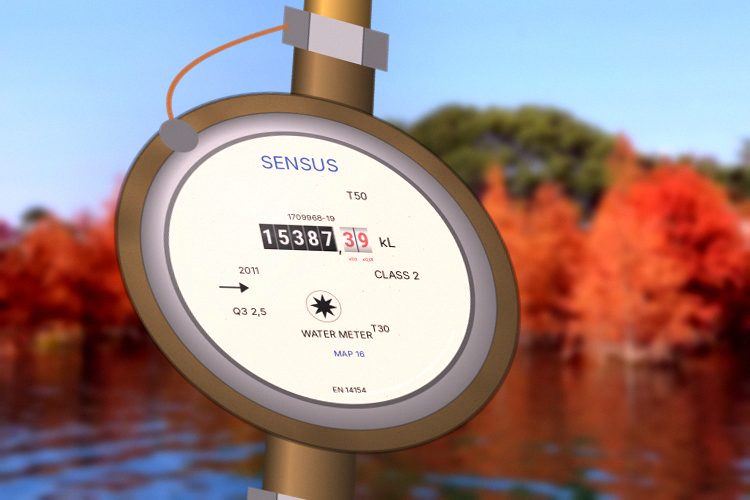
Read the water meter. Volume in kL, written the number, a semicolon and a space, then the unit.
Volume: 15387.39; kL
